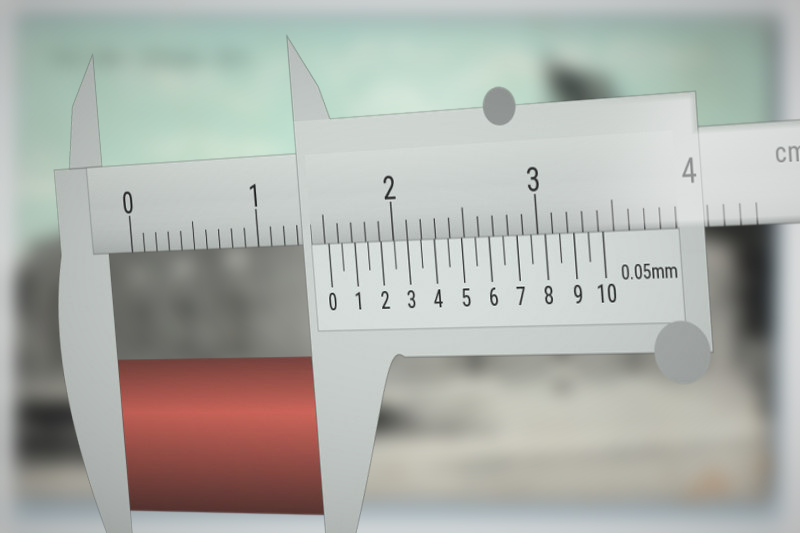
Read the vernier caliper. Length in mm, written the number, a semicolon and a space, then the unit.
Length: 15.3; mm
